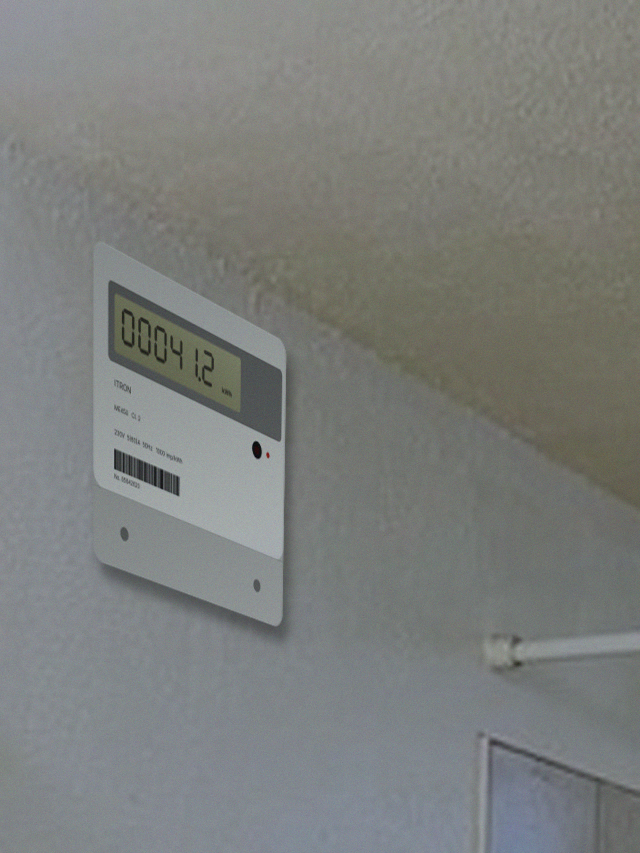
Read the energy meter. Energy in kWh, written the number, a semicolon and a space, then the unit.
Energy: 41.2; kWh
